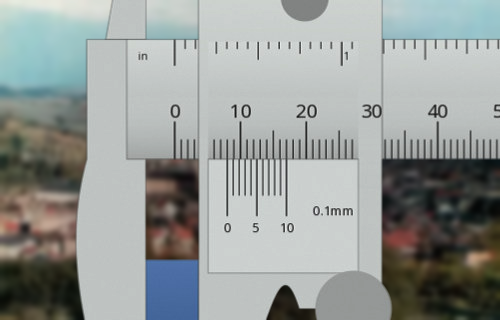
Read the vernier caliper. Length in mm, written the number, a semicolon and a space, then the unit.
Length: 8.0; mm
